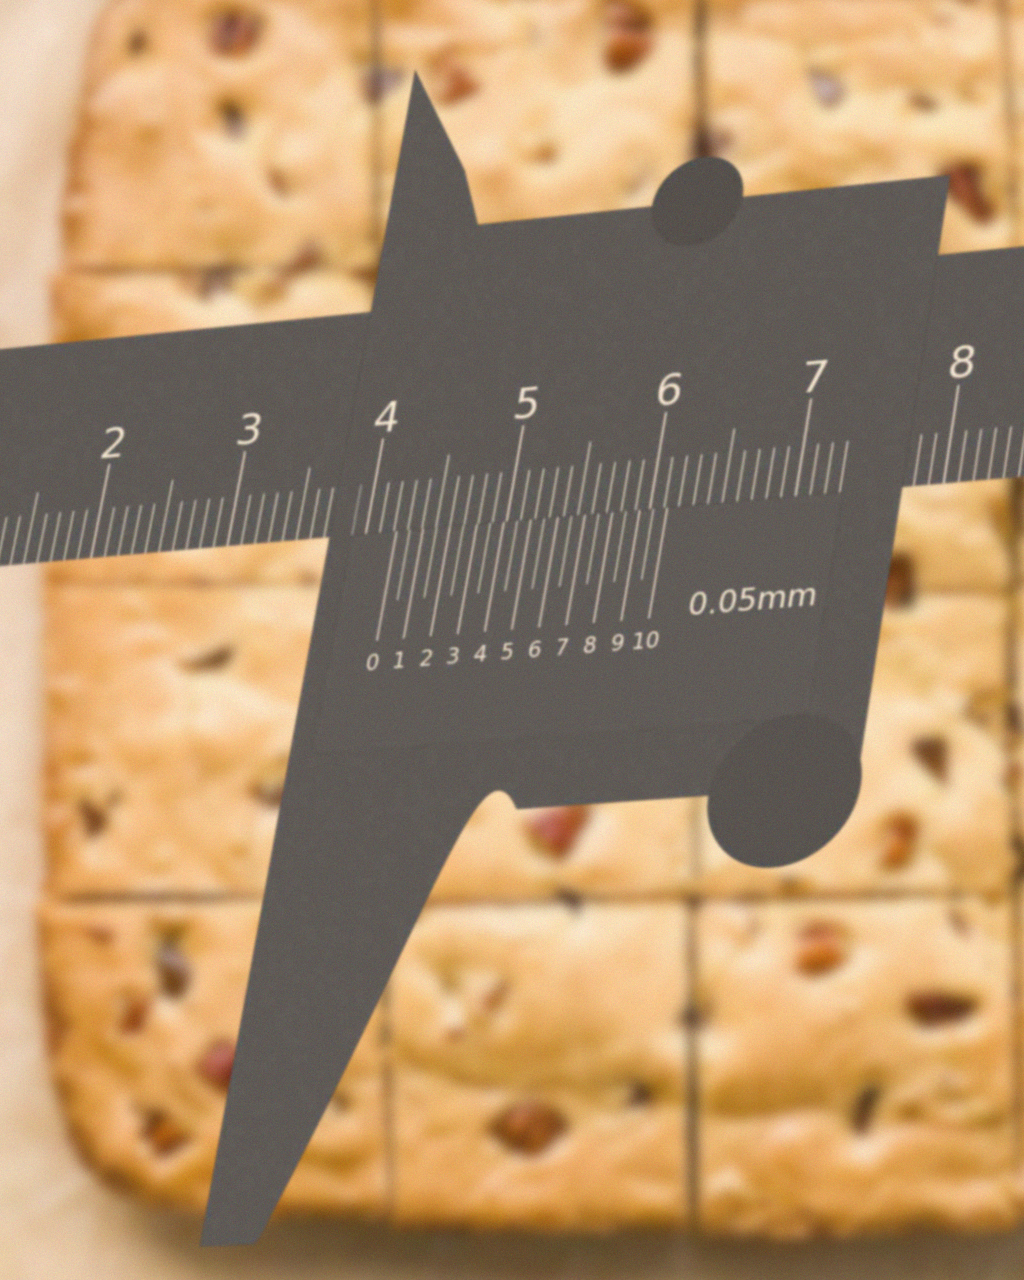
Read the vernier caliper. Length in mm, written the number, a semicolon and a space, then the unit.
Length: 42.2; mm
